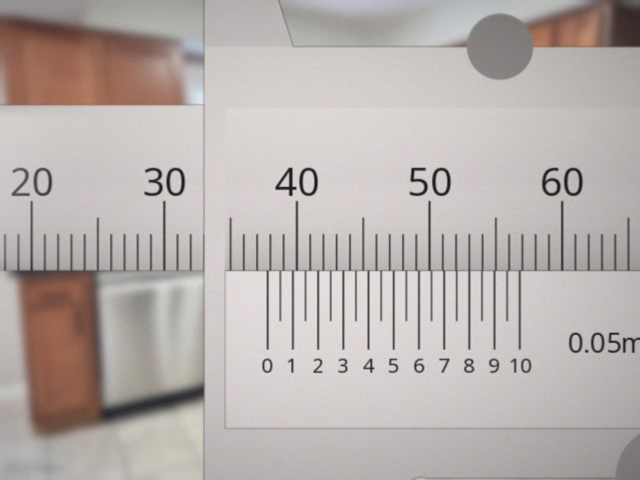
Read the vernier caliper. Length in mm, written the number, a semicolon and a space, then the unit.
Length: 37.8; mm
